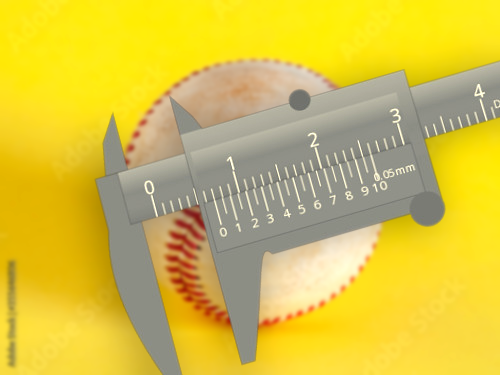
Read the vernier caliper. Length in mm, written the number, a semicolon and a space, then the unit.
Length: 7.0; mm
